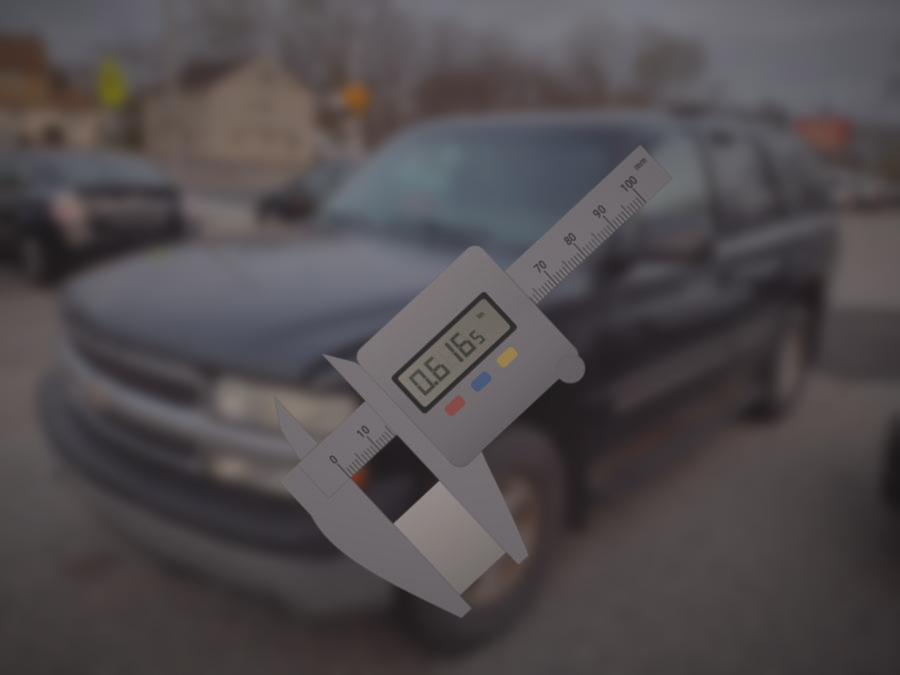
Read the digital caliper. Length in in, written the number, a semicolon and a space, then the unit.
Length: 0.6165; in
